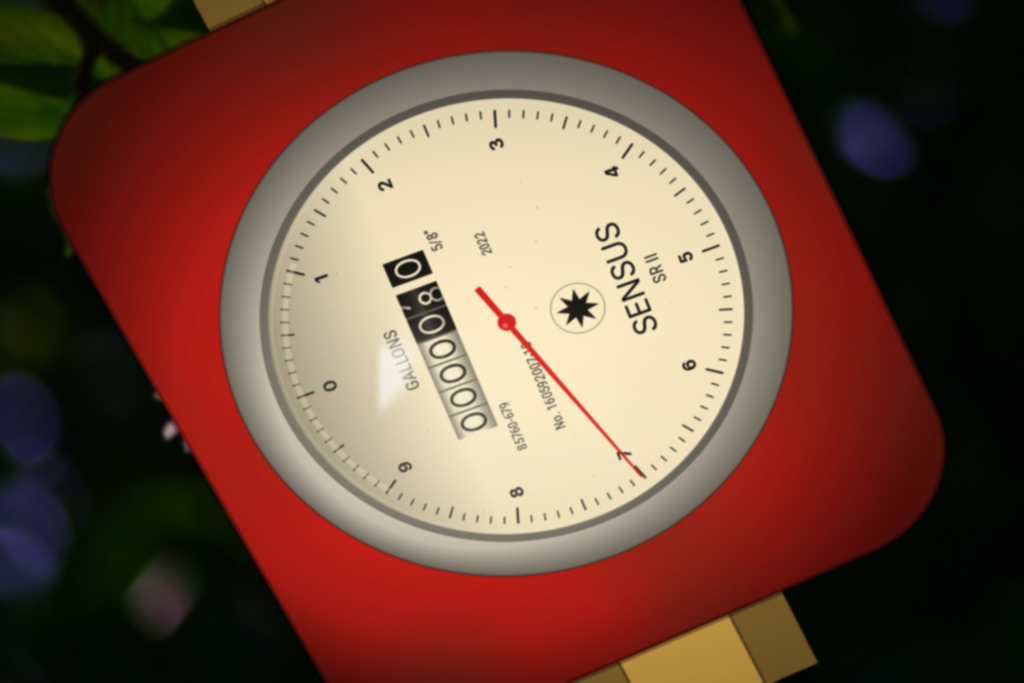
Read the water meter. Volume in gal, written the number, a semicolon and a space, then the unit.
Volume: 77.0; gal
